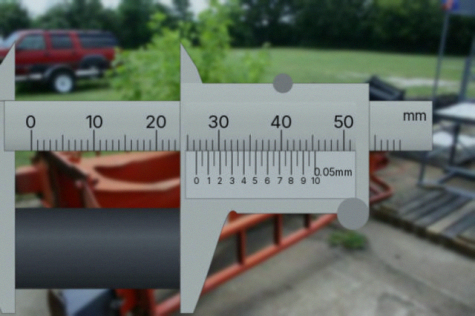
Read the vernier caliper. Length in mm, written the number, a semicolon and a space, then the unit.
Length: 26.4; mm
